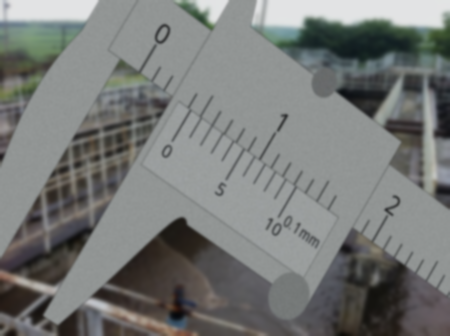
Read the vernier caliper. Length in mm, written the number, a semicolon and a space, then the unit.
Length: 4.2; mm
